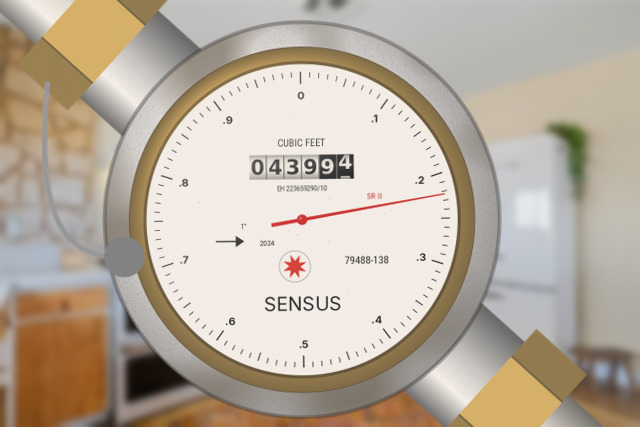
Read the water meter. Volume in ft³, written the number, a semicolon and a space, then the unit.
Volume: 43994.22; ft³
